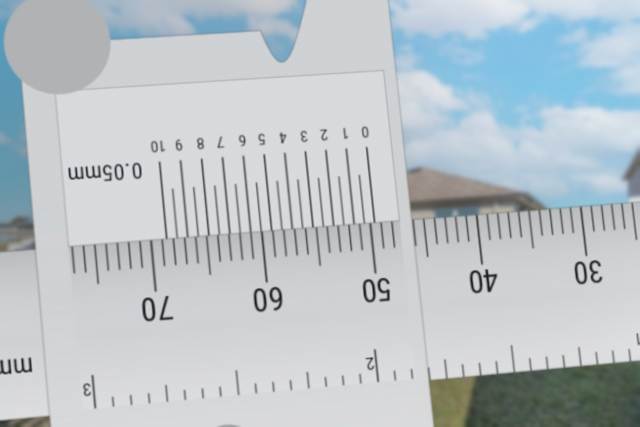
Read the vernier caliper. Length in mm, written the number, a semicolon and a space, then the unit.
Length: 49.6; mm
